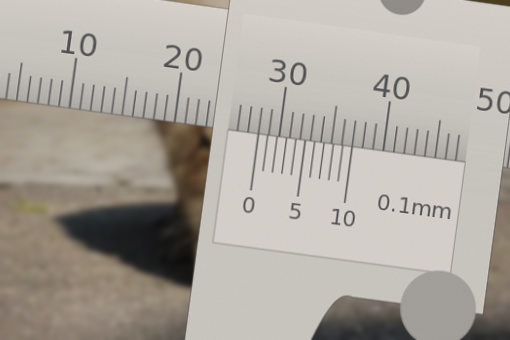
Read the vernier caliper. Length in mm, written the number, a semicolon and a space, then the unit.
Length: 28.0; mm
